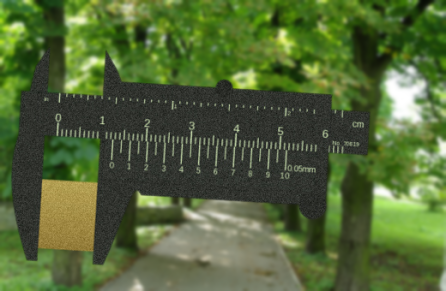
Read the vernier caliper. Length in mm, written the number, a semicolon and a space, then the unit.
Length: 12.5; mm
